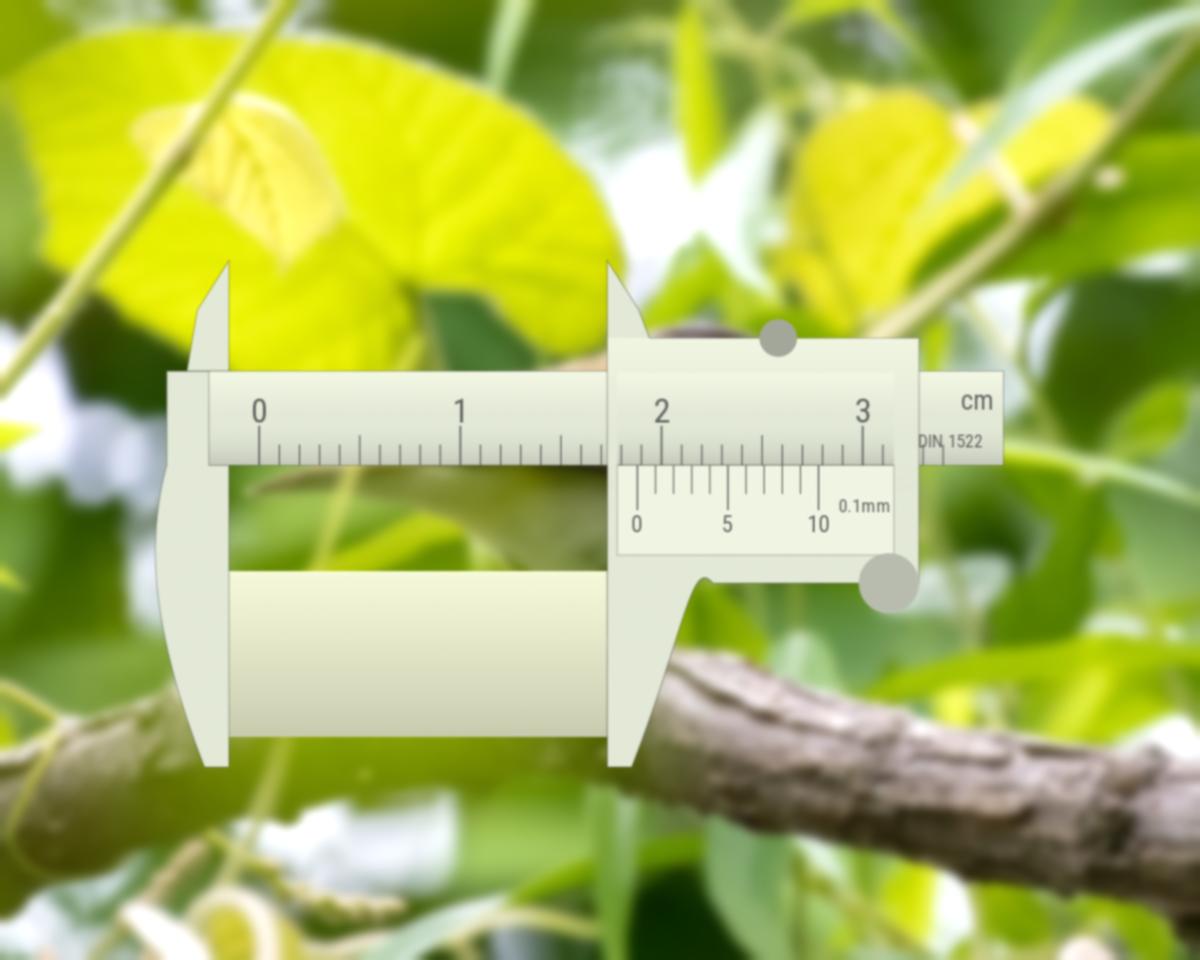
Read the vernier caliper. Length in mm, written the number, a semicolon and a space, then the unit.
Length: 18.8; mm
